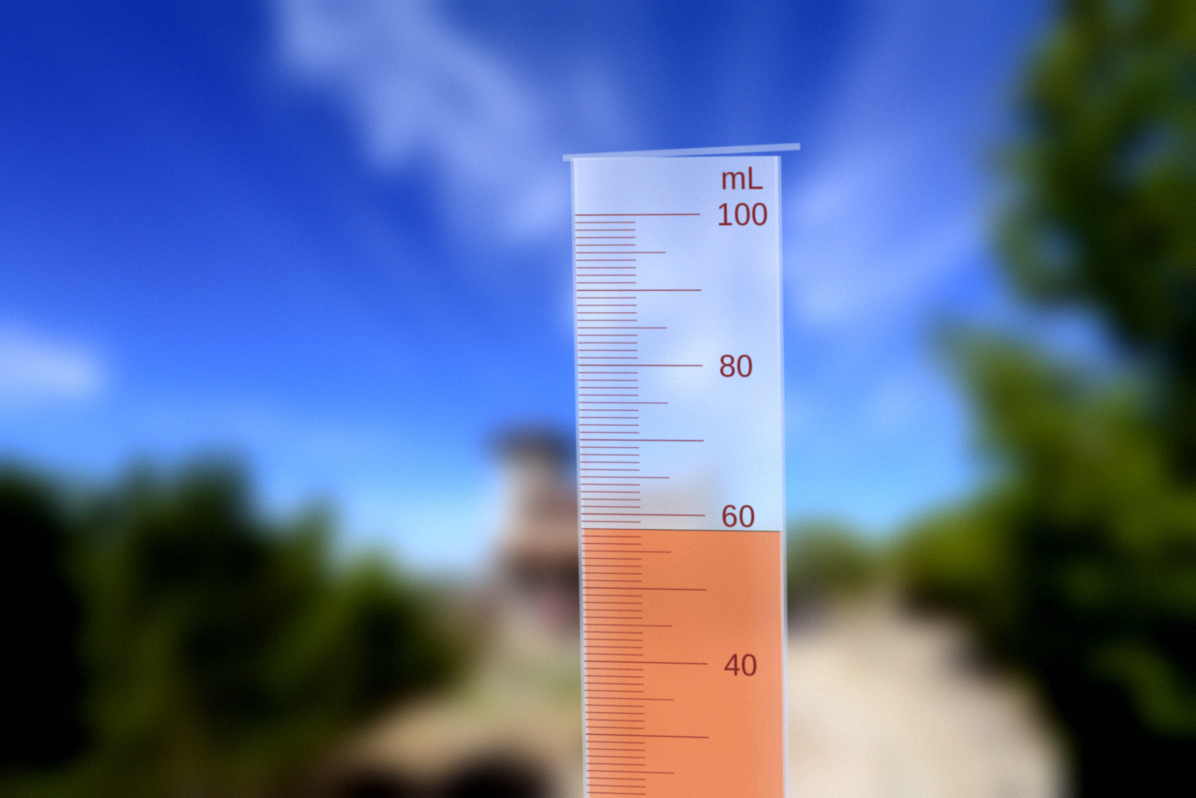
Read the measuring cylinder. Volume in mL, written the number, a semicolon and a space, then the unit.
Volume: 58; mL
